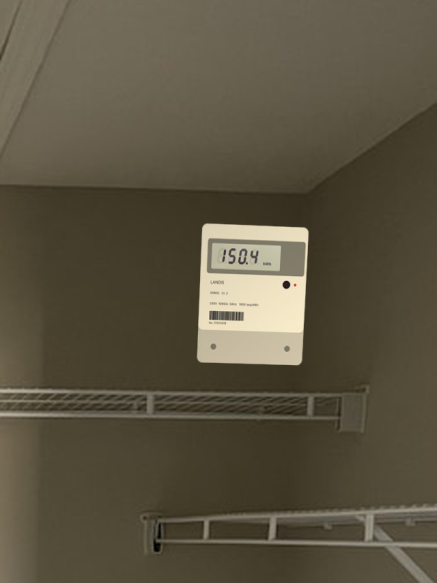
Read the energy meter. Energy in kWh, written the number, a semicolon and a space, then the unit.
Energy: 150.4; kWh
